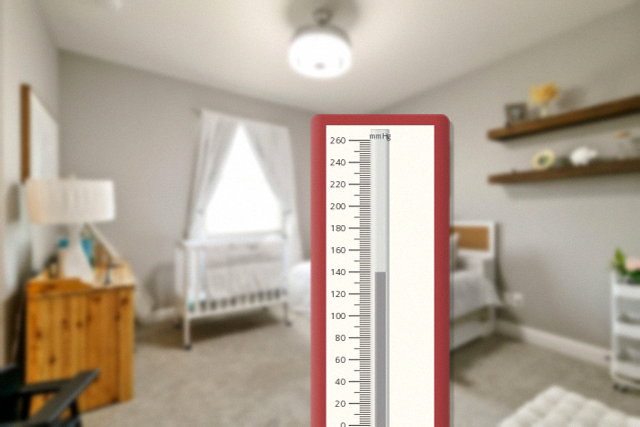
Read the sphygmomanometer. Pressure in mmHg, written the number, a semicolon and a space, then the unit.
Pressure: 140; mmHg
